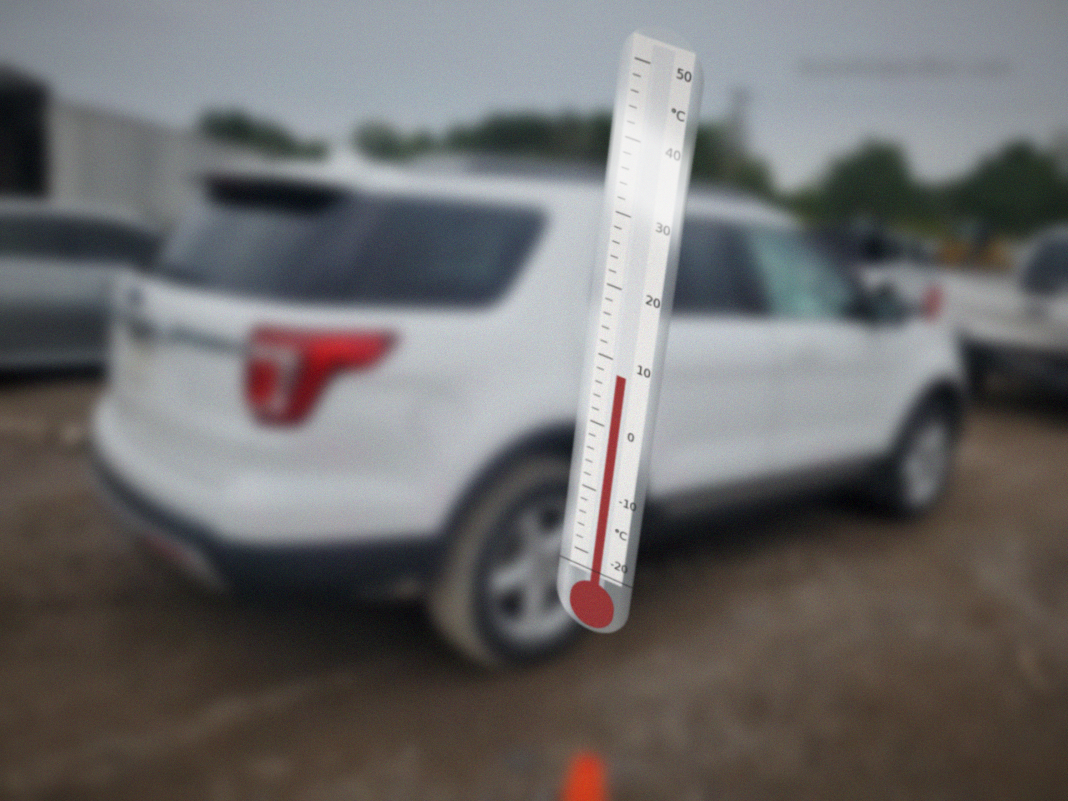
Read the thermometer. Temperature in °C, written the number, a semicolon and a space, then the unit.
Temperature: 8; °C
